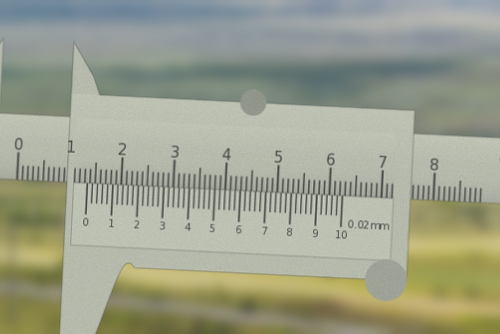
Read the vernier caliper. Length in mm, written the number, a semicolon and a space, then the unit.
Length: 13.5; mm
